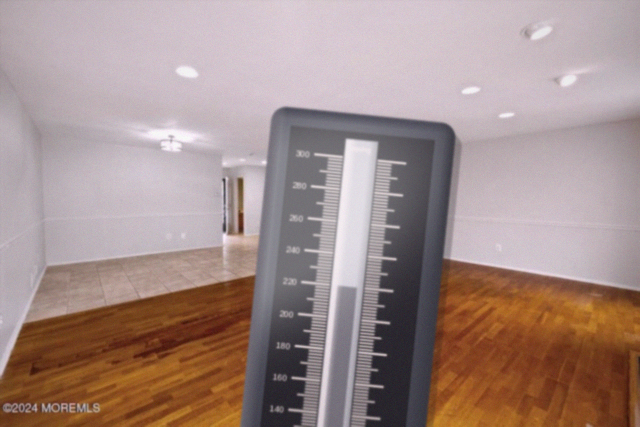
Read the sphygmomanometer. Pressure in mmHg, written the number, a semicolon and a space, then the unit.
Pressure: 220; mmHg
